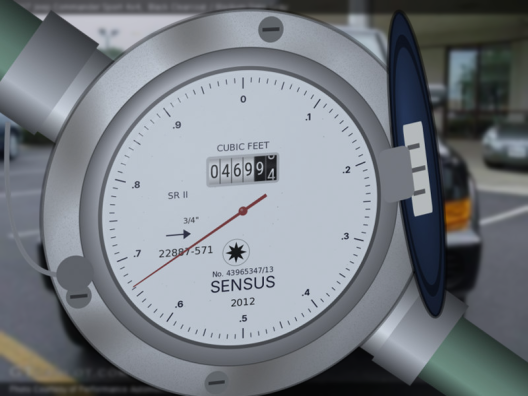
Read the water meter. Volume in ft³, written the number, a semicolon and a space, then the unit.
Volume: 46993.66; ft³
